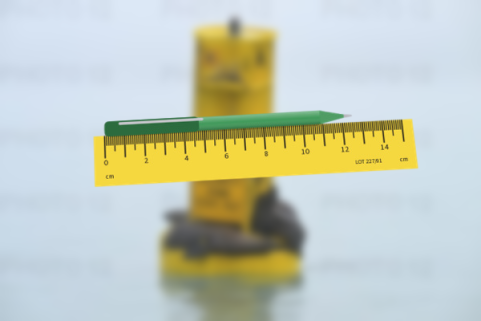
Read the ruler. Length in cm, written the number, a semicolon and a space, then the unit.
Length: 12.5; cm
